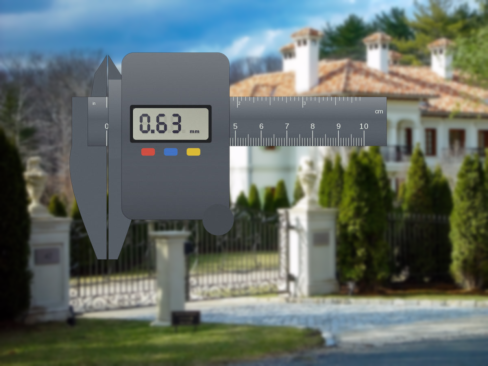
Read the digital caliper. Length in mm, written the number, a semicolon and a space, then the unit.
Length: 0.63; mm
